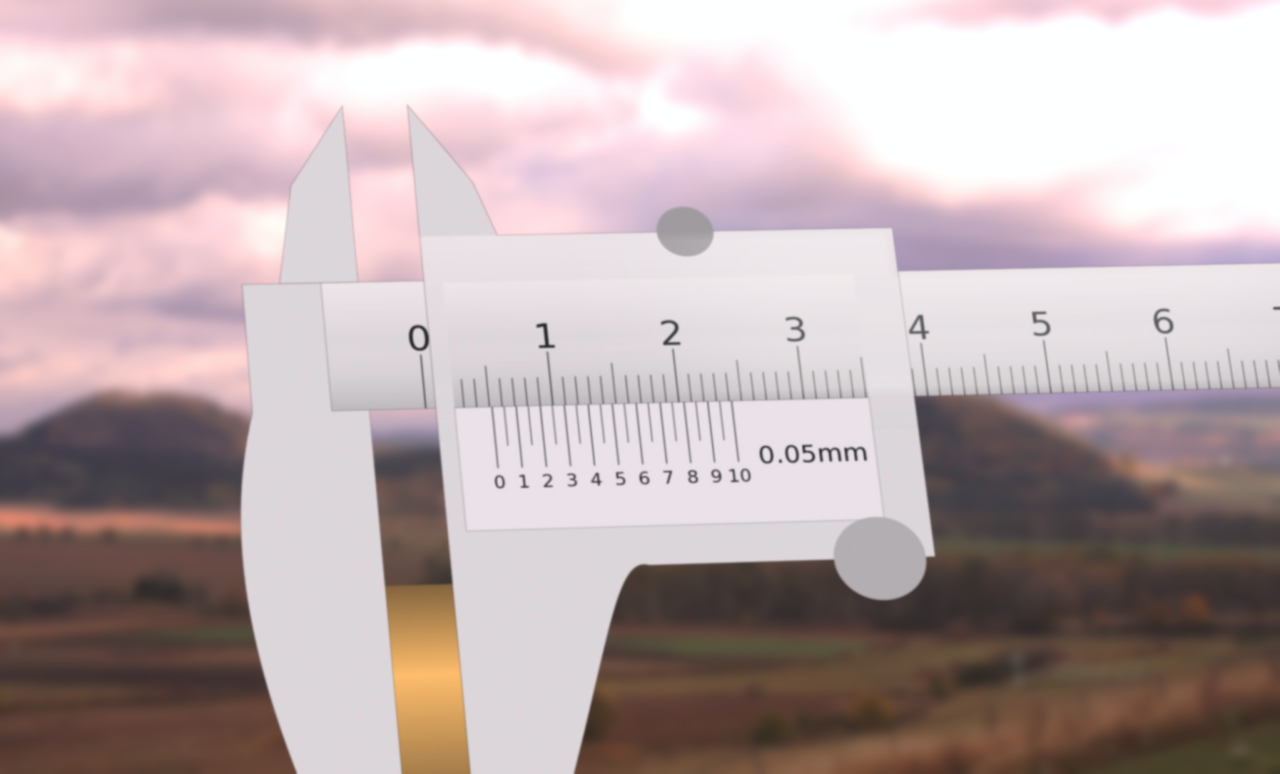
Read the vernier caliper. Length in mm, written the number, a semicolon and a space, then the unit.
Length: 5.2; mm
